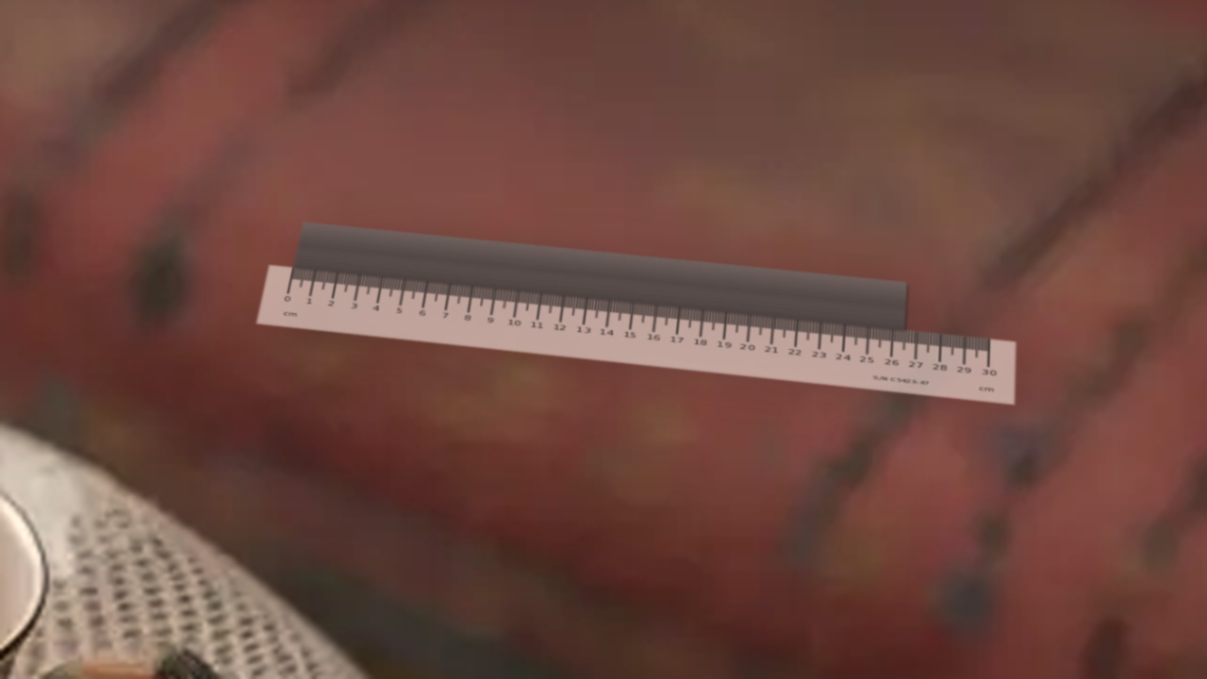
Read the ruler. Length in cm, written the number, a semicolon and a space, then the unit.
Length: 26.5; cm
